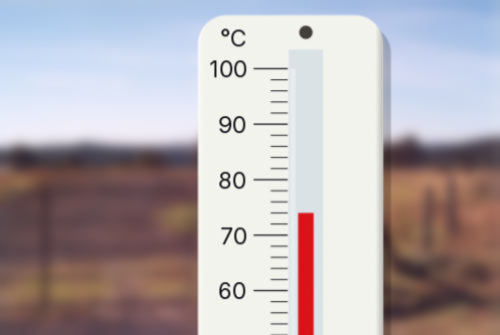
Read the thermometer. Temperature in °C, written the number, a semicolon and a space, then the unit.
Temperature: 74; °C
